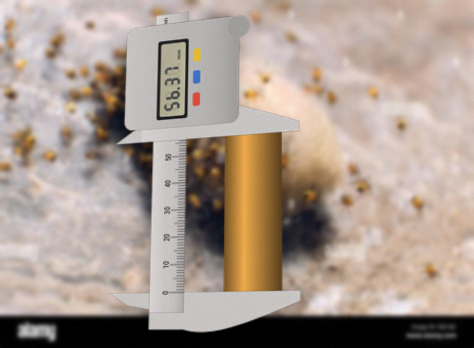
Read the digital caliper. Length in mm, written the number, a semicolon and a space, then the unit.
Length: 56.37; mm
